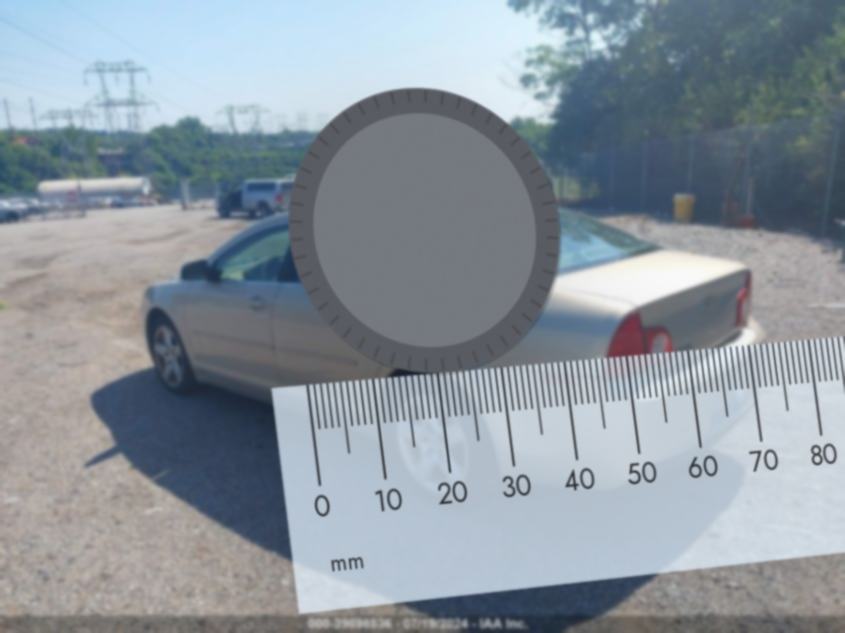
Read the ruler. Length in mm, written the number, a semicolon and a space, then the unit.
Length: 42; mm
